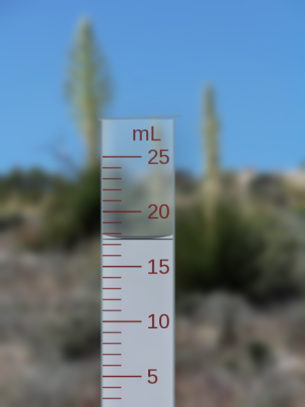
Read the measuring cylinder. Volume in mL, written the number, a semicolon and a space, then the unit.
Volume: 17.5; mL
